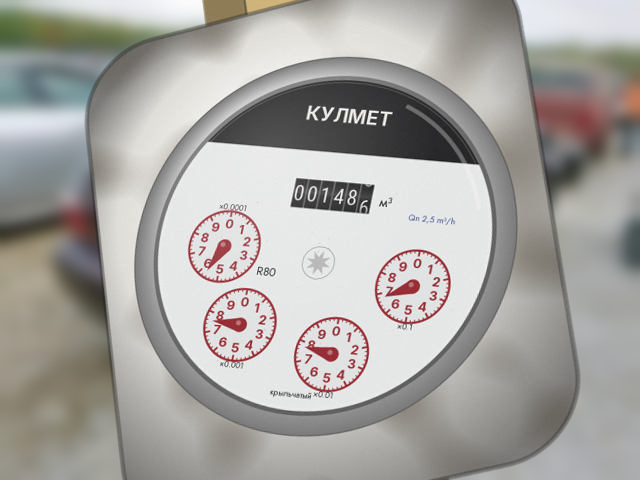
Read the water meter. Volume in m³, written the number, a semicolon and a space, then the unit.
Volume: 1485.6775; m³
